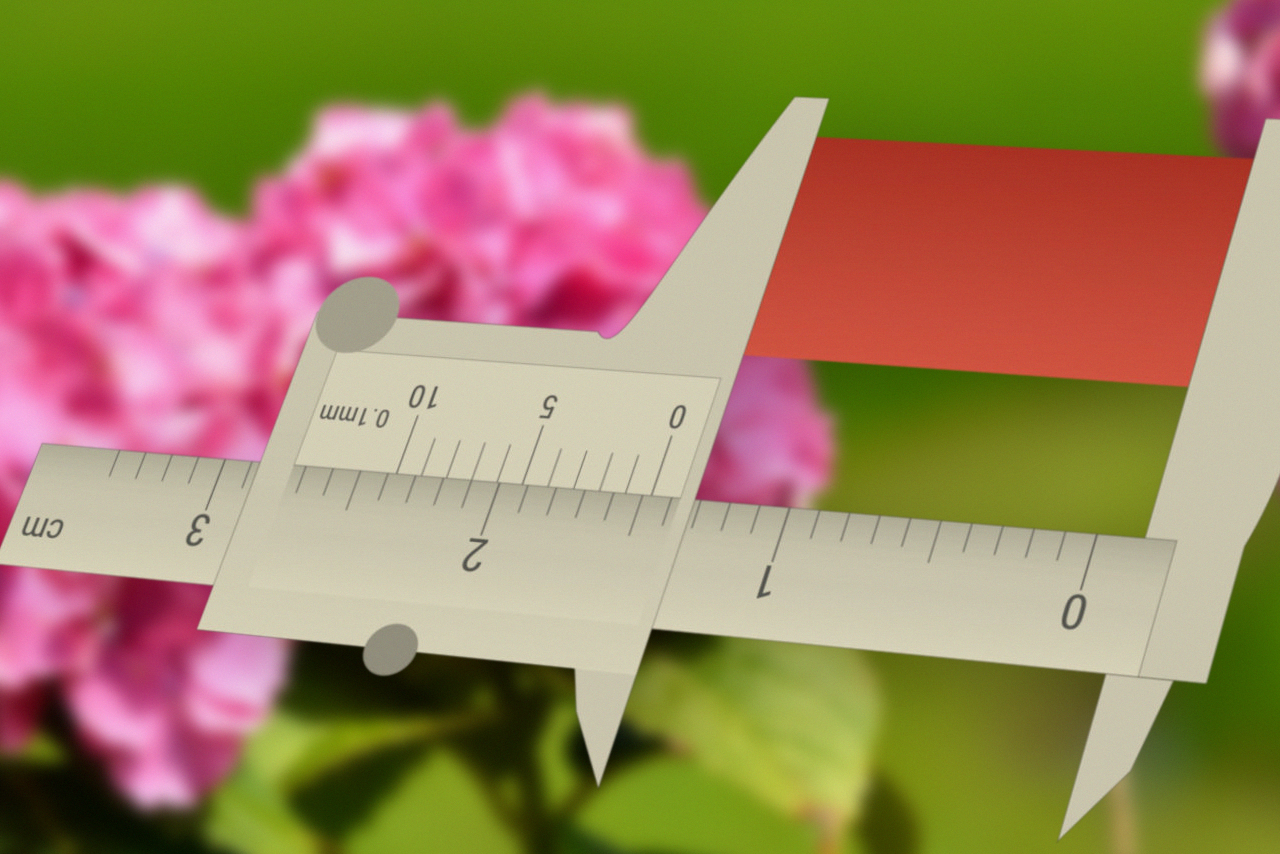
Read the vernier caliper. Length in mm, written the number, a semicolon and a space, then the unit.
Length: 14.7; mm
